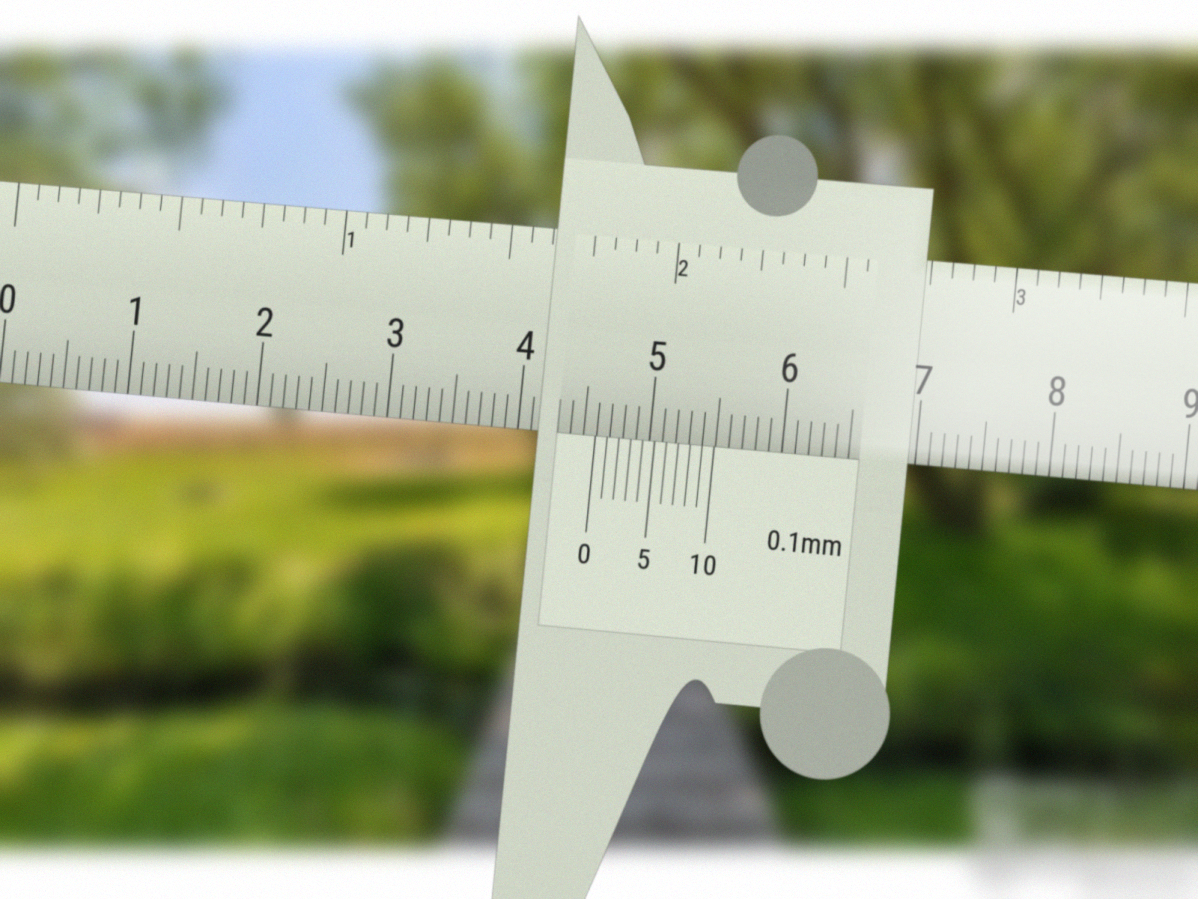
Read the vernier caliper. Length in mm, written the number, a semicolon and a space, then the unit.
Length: 45.9; mm
